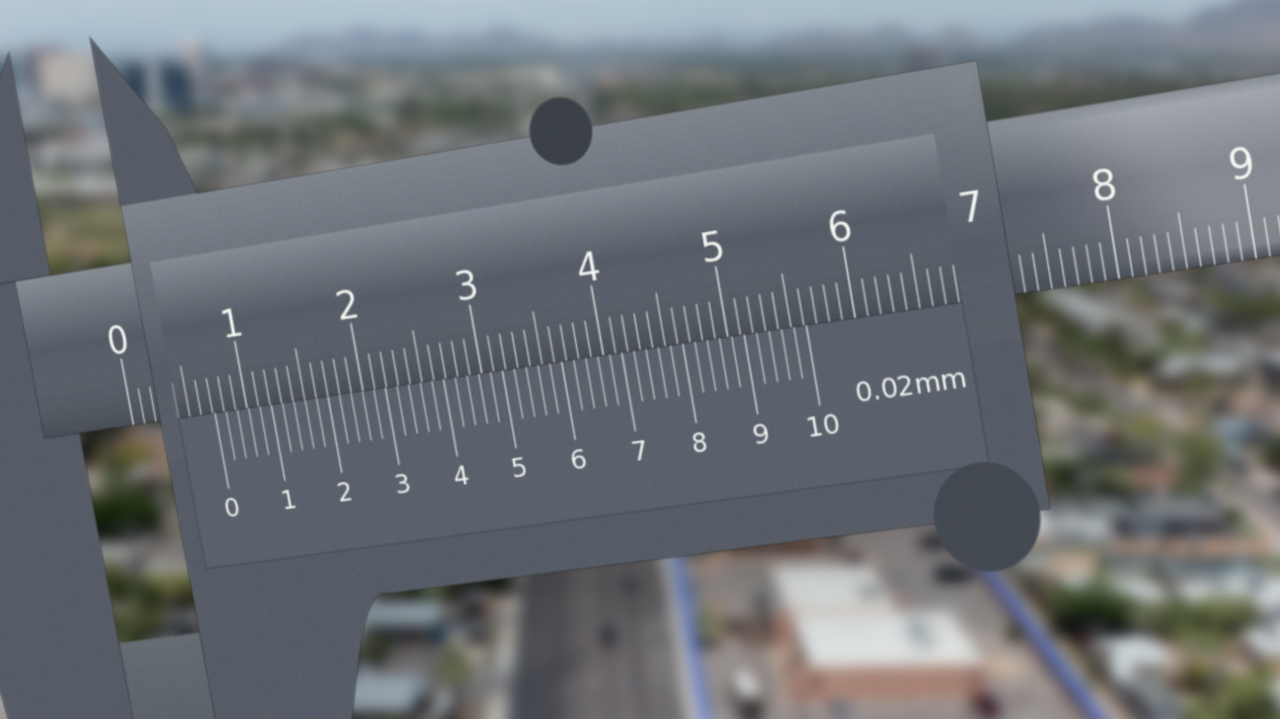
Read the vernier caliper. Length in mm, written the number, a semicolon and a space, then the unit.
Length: 7.2; mm
